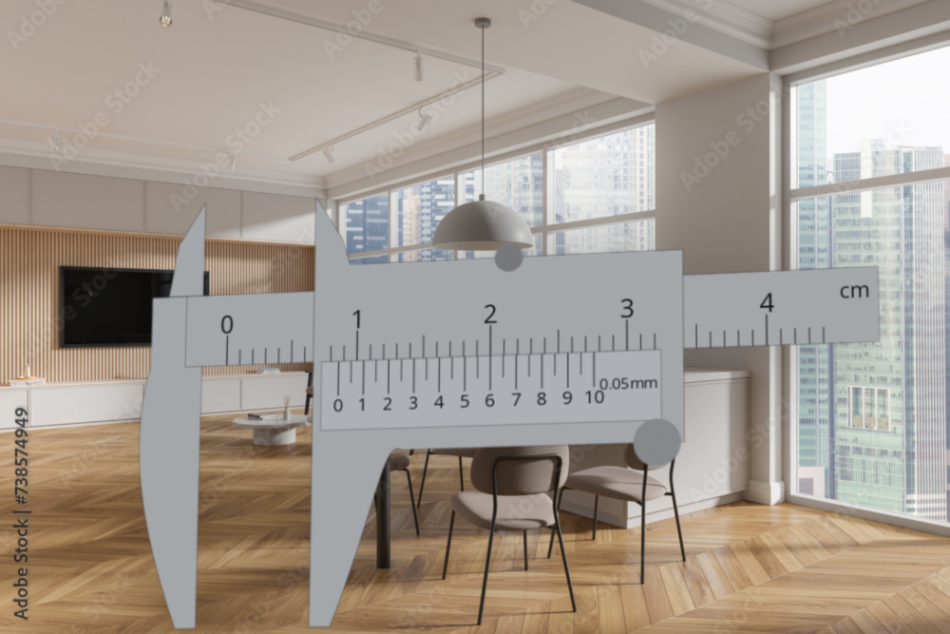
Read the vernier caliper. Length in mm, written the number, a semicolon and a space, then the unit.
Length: 8.6; mm
